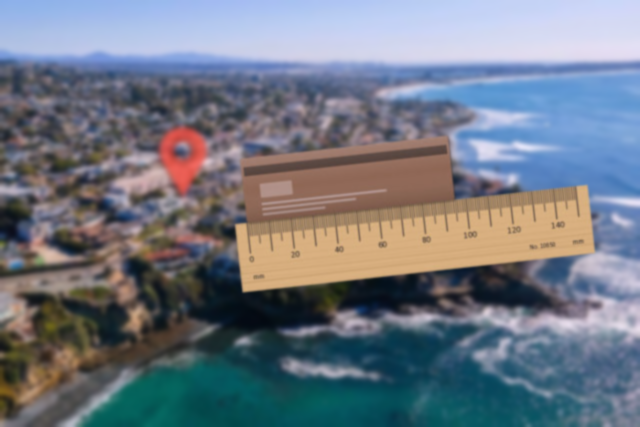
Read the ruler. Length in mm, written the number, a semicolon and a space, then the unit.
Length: 95; mm
